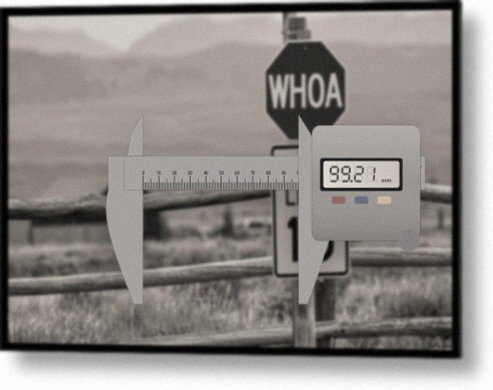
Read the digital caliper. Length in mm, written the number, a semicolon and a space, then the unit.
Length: 99.21; mm
